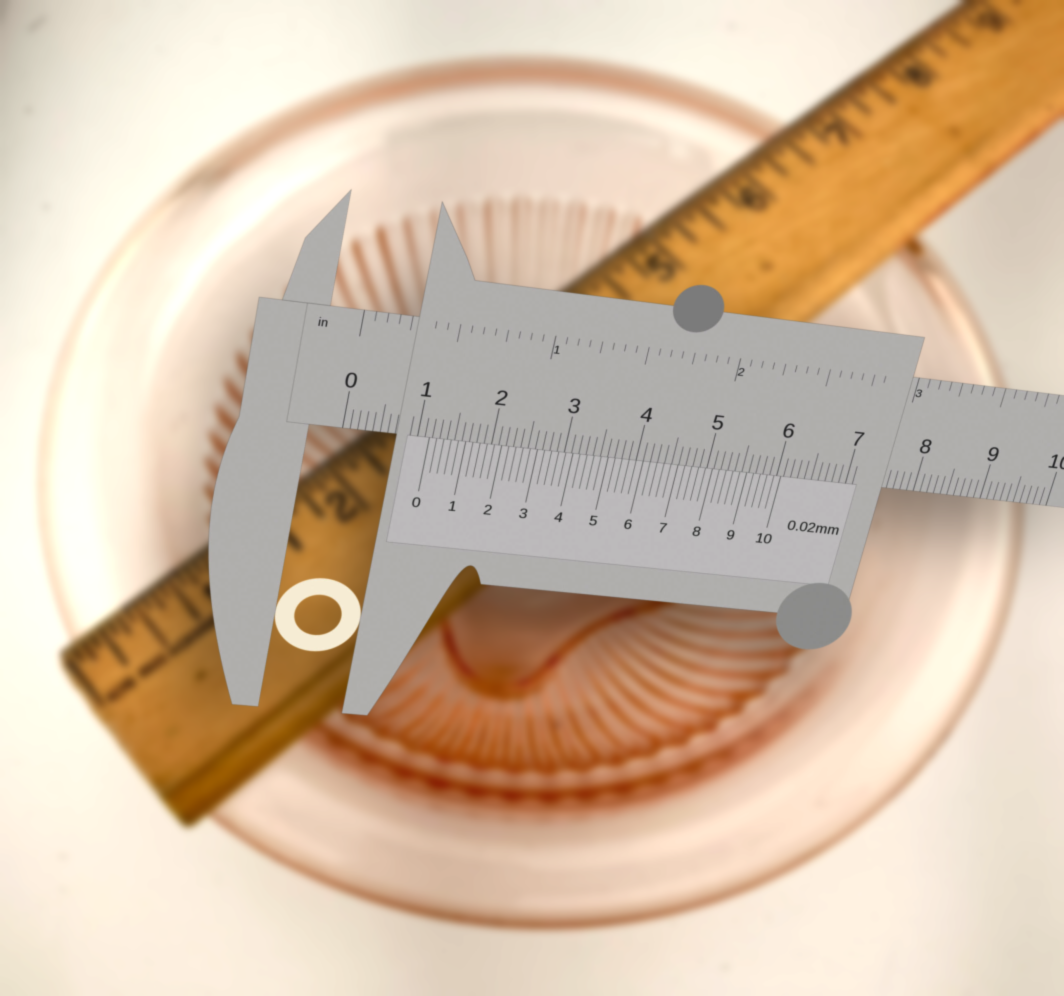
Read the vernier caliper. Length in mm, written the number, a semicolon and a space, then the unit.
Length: 11.6; mm
